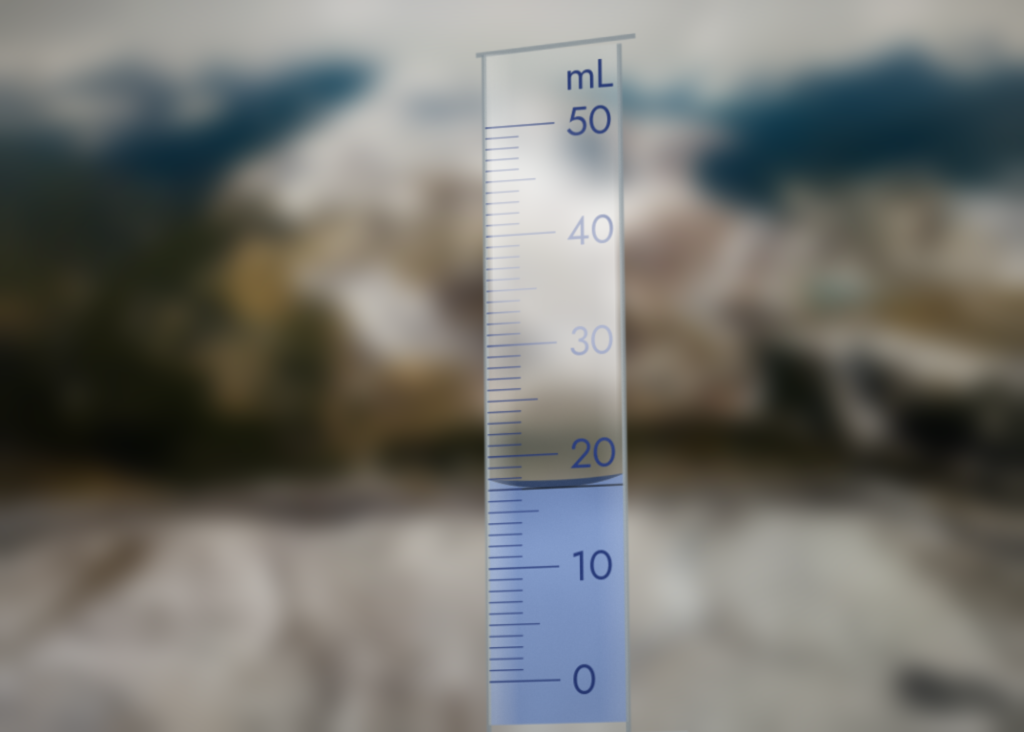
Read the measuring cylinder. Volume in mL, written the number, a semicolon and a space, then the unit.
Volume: 17; mL
